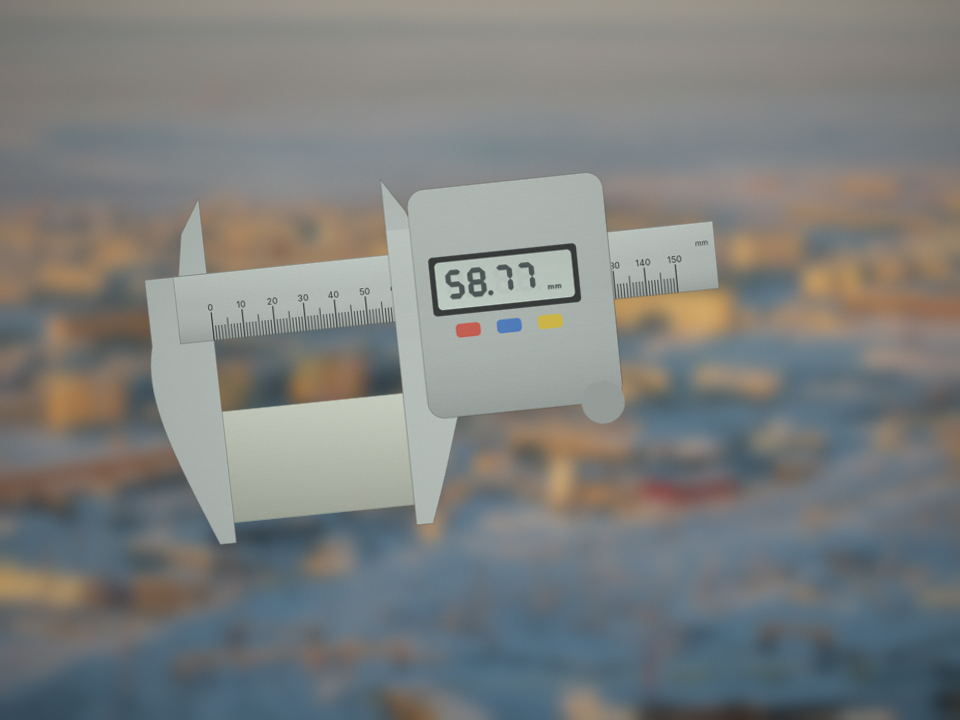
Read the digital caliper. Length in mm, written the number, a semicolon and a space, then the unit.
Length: 58.77; mm
